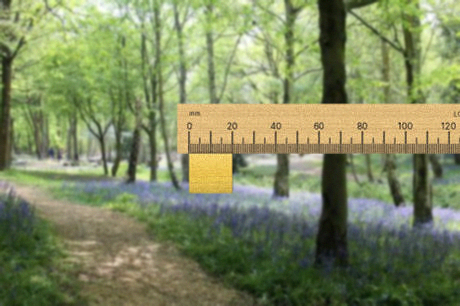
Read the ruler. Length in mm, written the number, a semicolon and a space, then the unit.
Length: 20; mm
